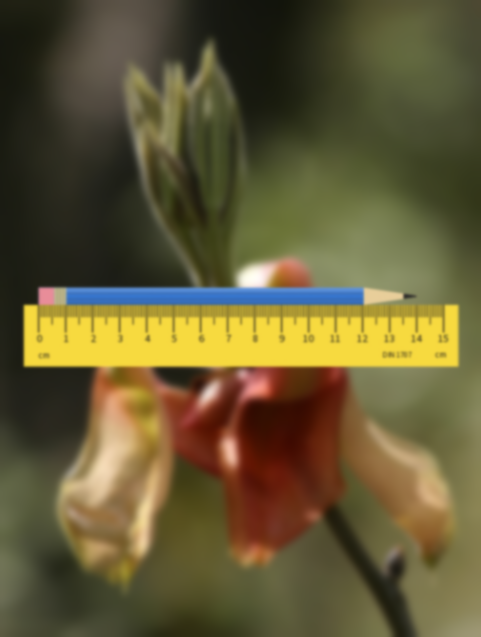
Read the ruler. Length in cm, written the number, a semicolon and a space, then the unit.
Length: 14; cm
